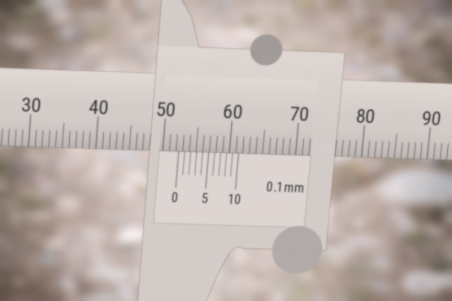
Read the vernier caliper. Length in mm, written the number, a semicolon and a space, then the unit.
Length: 52.4; mm
